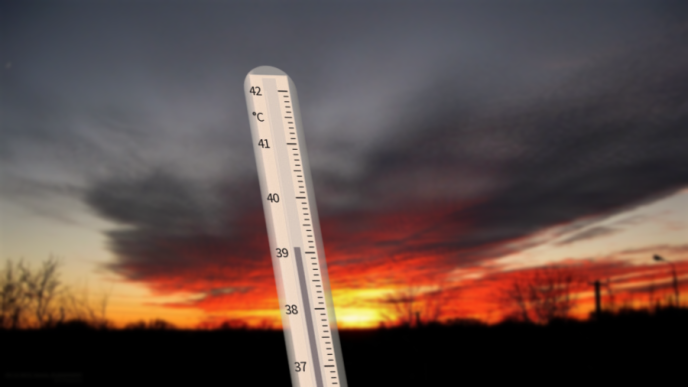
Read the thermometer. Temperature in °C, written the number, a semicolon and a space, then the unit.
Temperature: 39.1; °C
